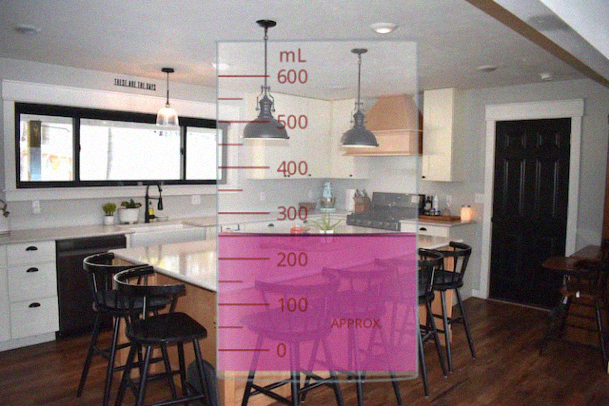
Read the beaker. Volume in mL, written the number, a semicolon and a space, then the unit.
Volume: 250; mL
